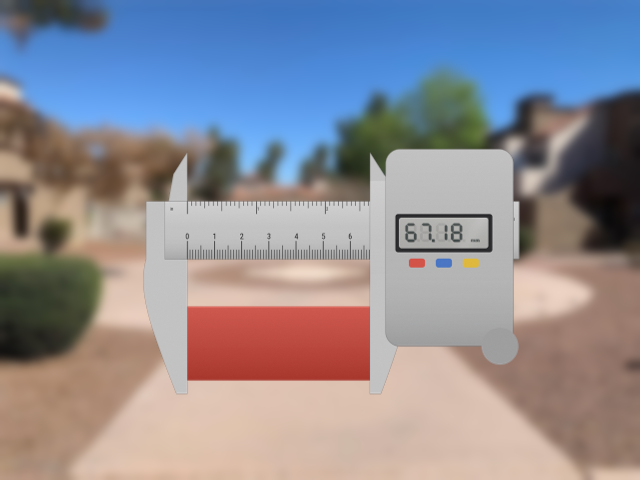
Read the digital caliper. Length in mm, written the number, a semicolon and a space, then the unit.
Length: 67.18; mm
